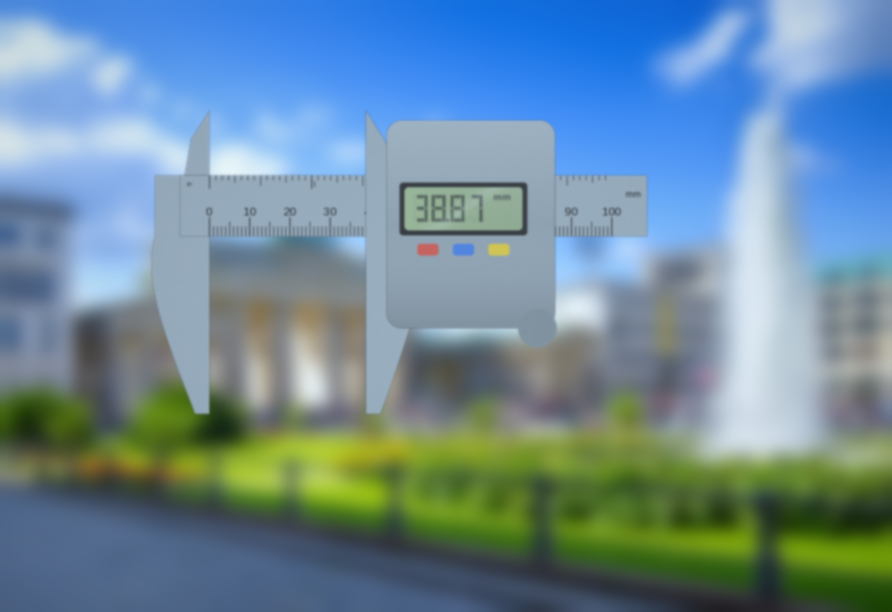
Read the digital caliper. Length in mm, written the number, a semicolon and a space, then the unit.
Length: 38.87; mm
